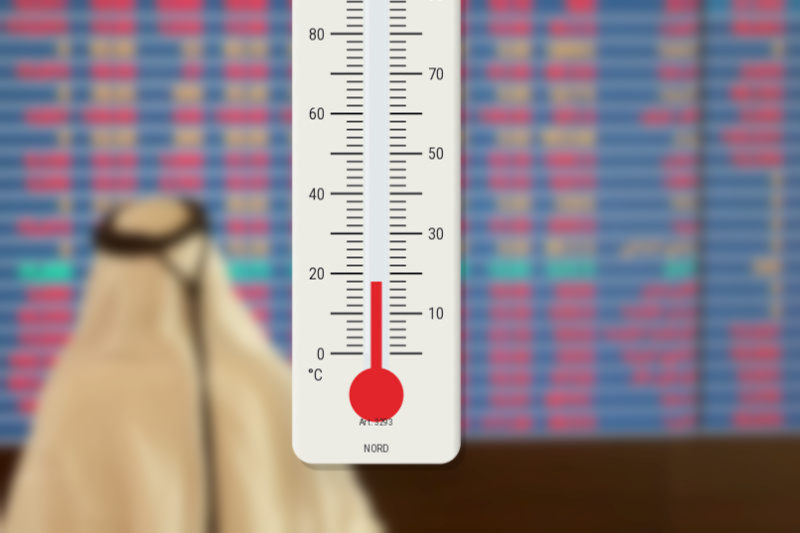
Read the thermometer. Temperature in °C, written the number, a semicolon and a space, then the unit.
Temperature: 18; °C
